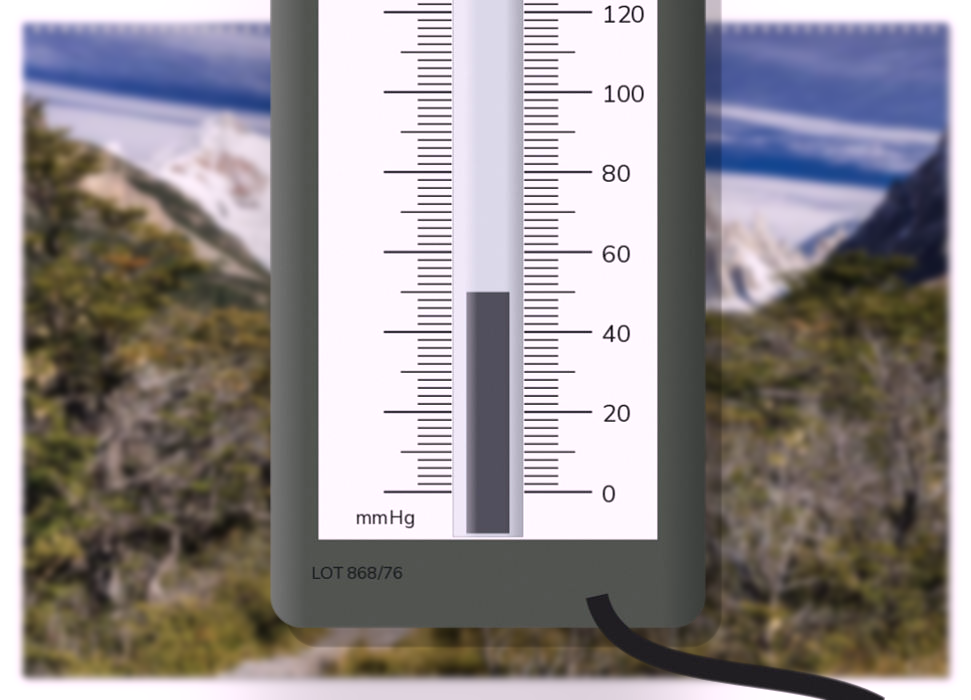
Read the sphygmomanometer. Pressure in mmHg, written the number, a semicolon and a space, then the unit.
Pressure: 50; mmHg
